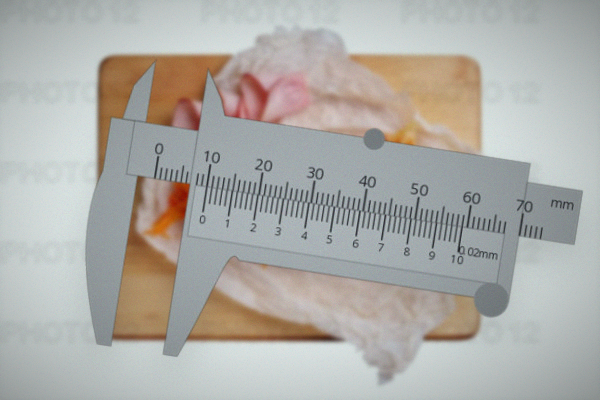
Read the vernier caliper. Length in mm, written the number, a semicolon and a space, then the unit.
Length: 10.0; mm
